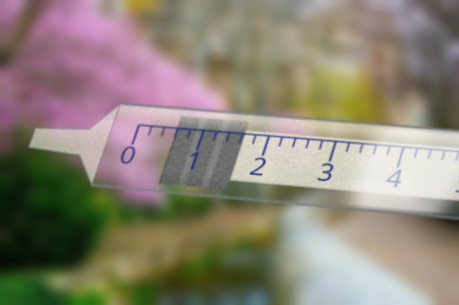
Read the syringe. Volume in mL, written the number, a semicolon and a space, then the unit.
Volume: 0.6; mL
